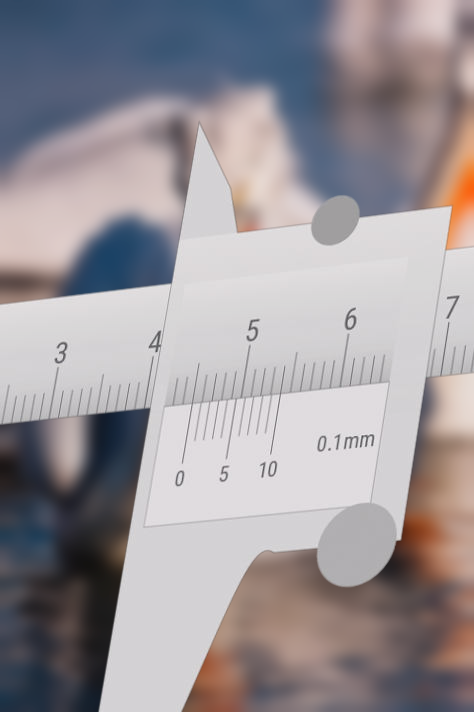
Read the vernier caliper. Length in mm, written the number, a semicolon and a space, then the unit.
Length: 45.0; mm
